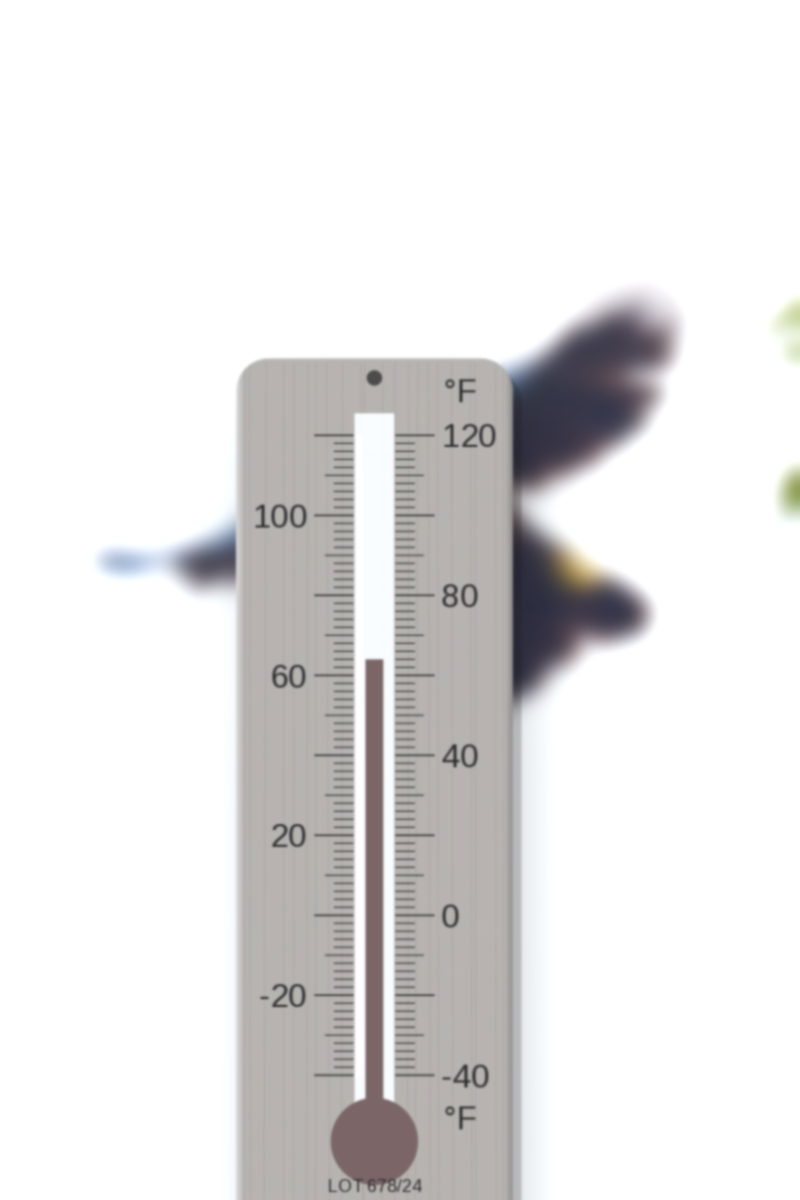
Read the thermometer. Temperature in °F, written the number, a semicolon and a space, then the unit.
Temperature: 64; °F
